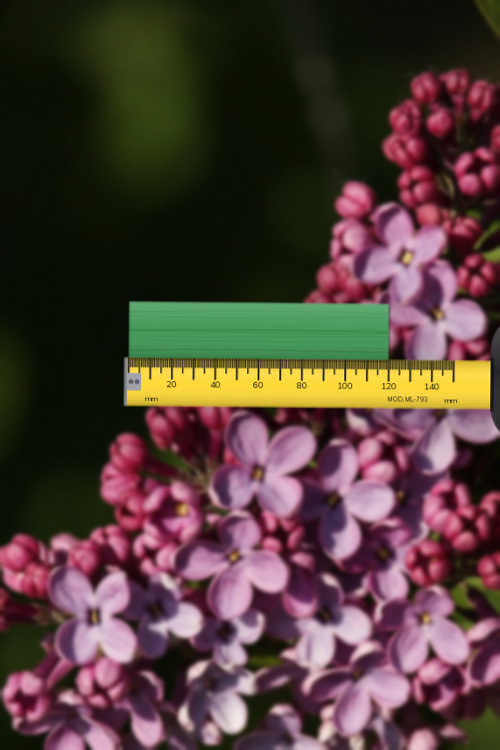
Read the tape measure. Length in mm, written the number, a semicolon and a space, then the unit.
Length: 120; mm
